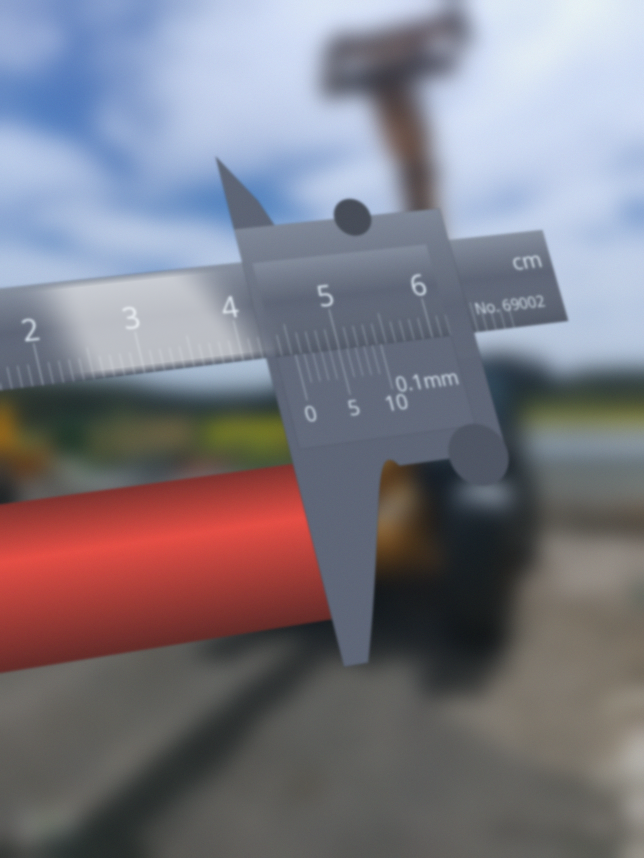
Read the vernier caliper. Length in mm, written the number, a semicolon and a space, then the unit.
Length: 45.4; mm
